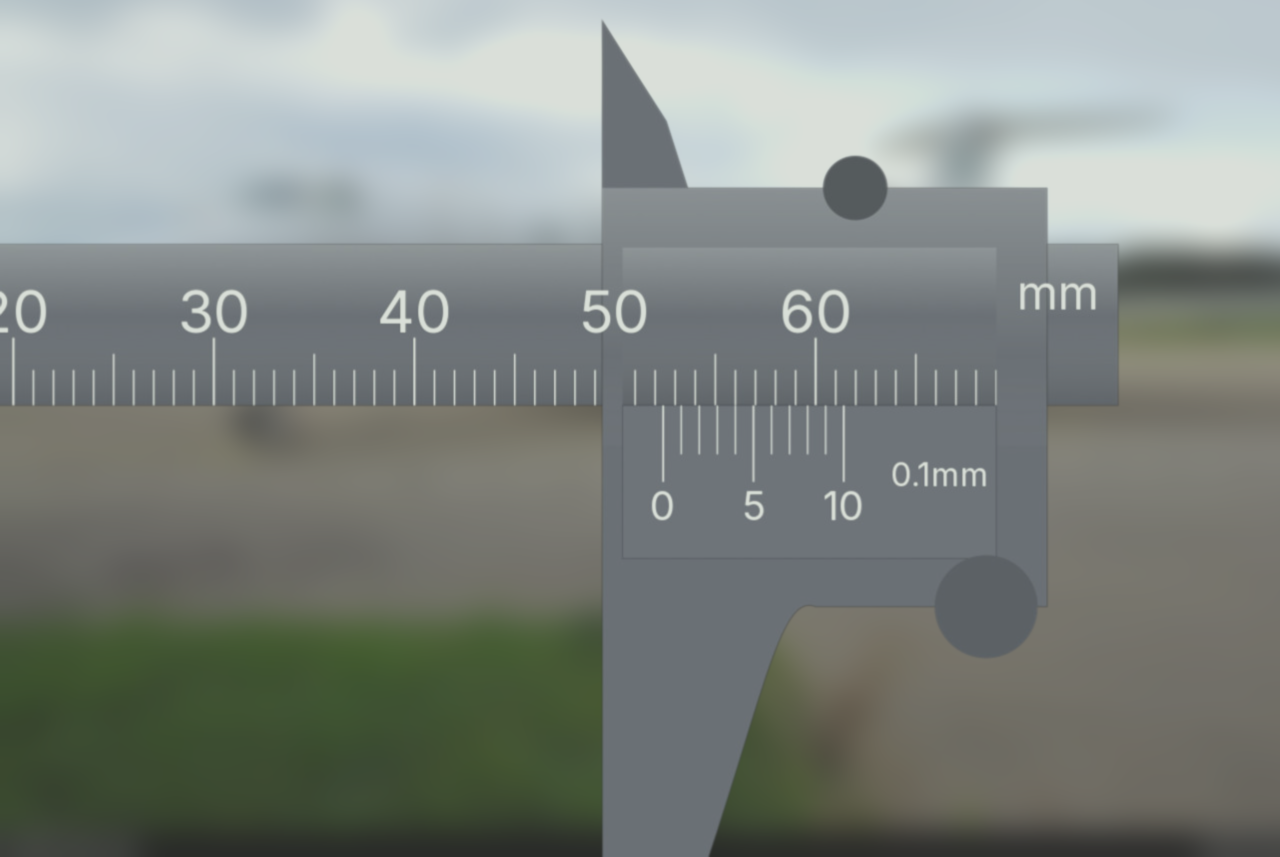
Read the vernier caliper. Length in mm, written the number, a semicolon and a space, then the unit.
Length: 52.4; mm
